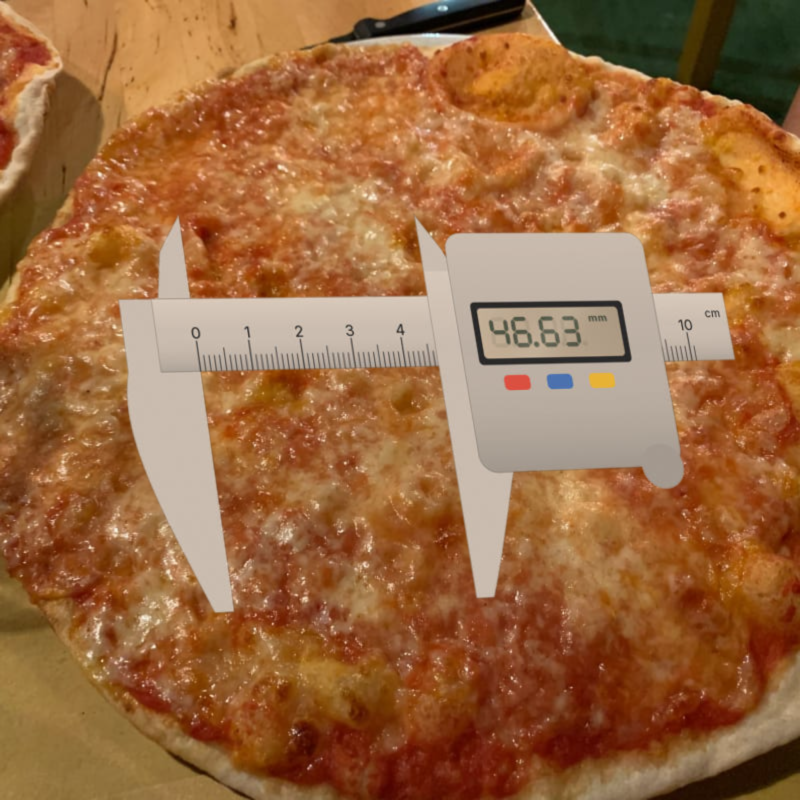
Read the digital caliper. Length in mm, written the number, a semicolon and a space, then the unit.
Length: 46.63; mm
